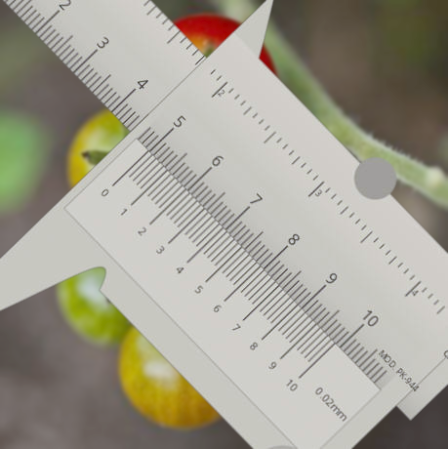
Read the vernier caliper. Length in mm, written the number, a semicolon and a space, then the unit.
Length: 49.8; mm
